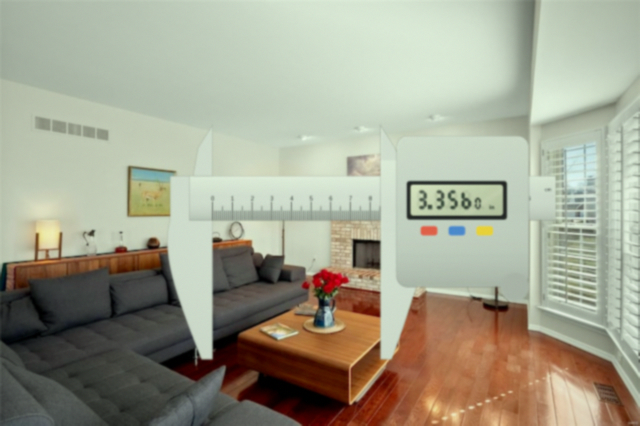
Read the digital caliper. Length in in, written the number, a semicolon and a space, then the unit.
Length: 3.3560; in
